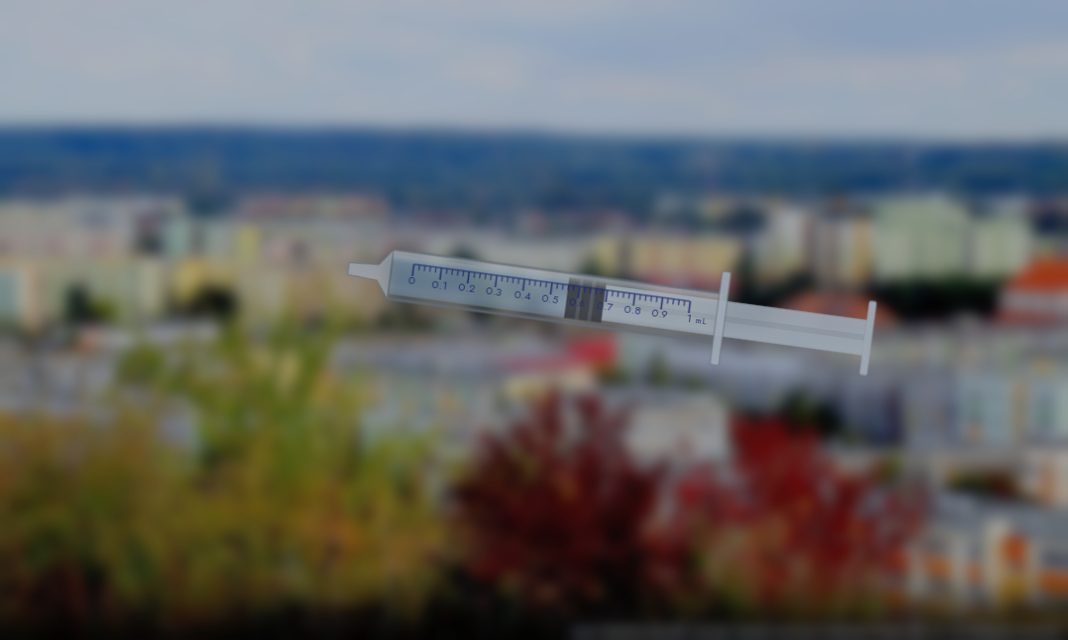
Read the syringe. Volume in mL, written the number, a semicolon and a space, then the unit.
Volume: 0.56; mL
